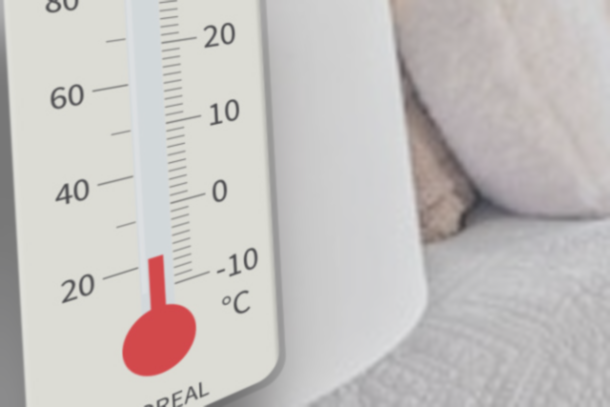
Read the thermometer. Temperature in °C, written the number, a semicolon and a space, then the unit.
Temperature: -6; °C
